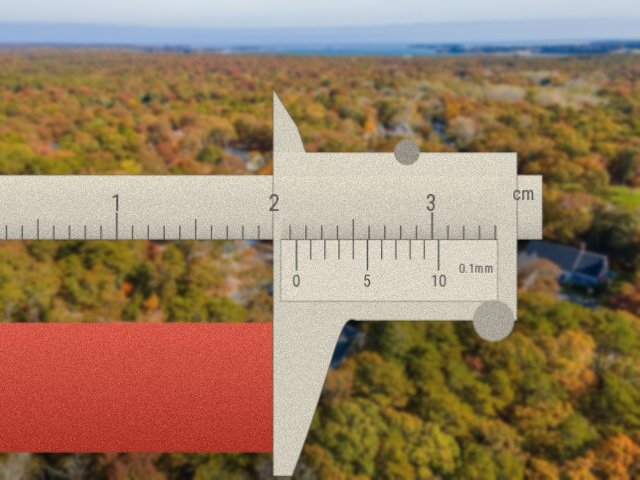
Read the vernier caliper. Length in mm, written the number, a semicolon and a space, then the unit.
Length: 21.4; mm
